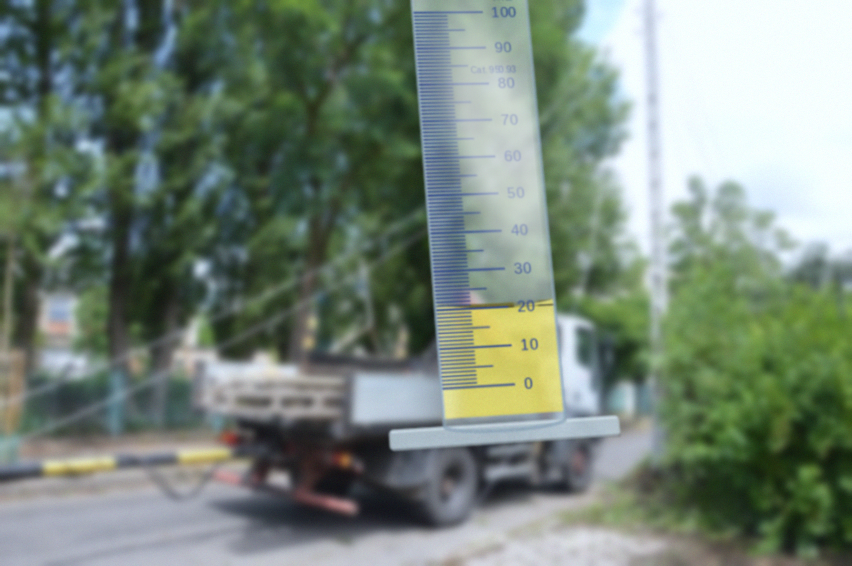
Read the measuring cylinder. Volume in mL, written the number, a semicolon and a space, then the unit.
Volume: 20; mL
